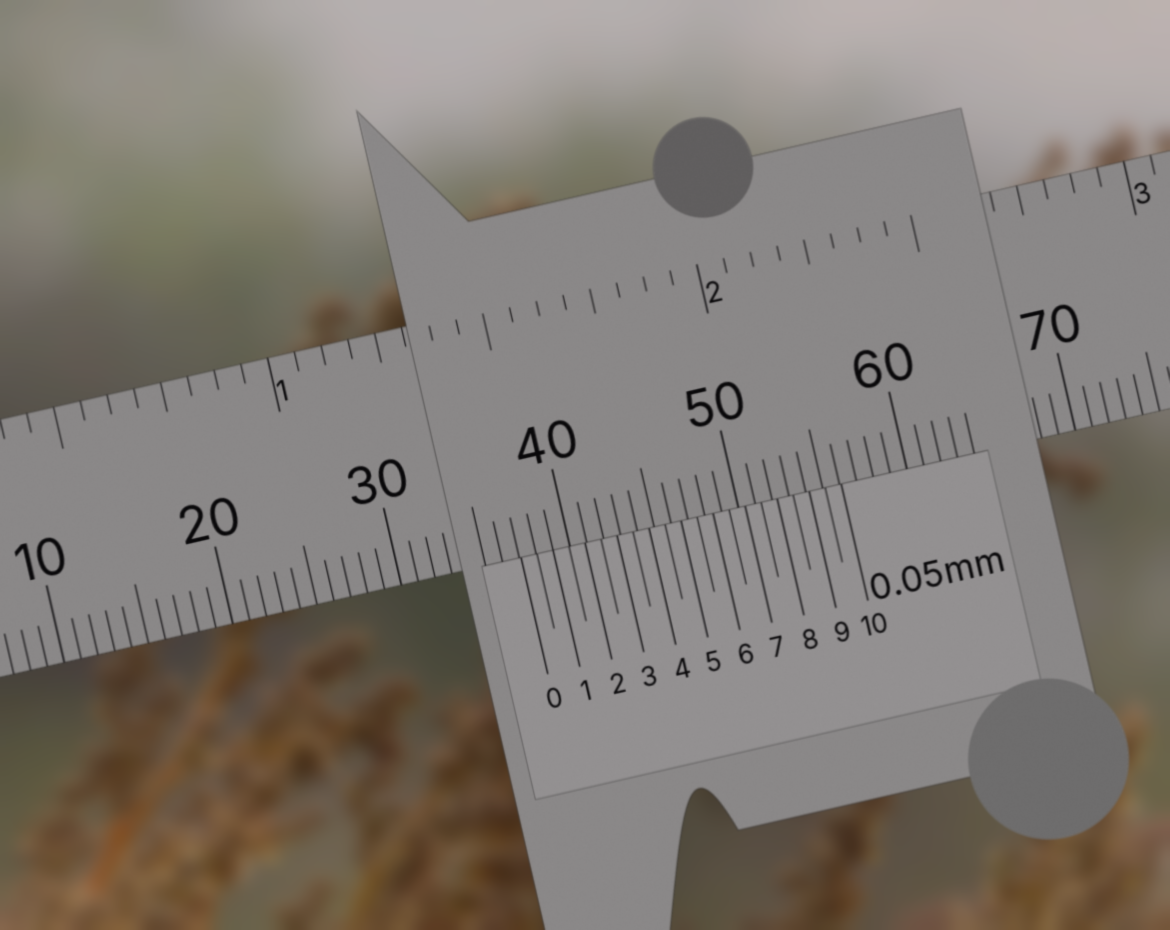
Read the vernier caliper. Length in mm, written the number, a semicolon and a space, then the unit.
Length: 37.1; mm
